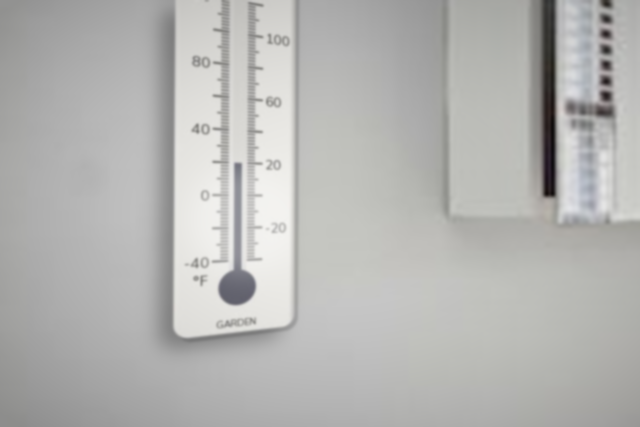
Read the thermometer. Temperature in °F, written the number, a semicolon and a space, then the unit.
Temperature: 20; °F
